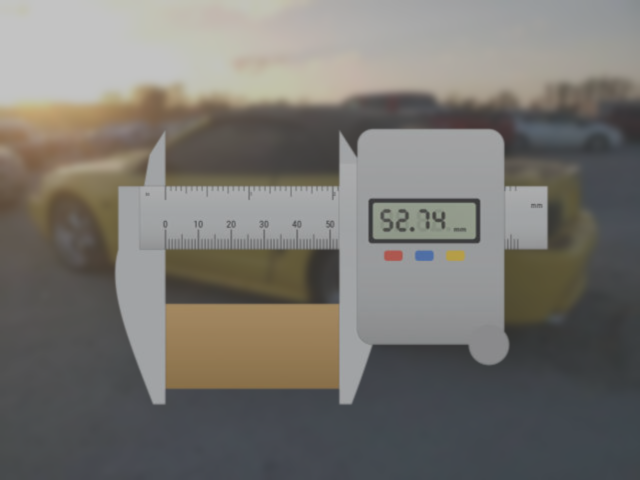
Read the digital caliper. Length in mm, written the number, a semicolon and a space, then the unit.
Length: 52.74; mm
